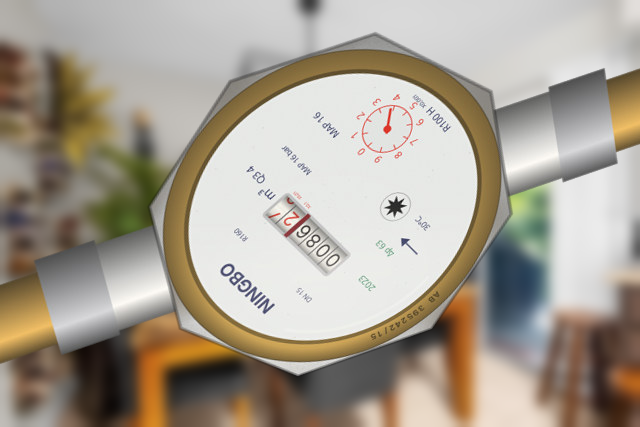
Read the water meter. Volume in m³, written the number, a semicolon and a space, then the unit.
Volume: 86.273; m³
